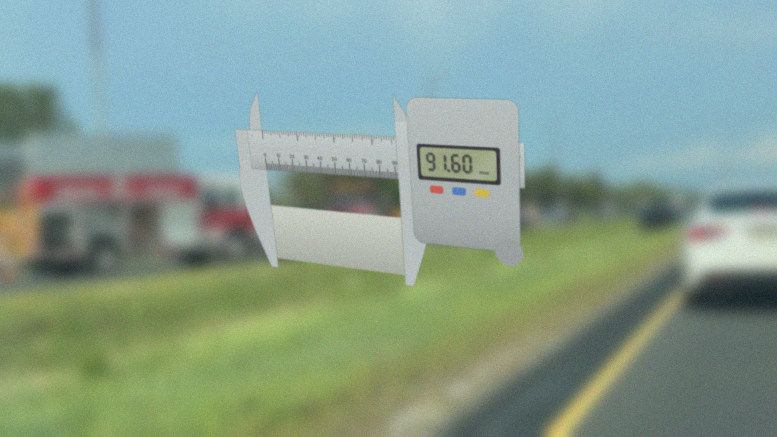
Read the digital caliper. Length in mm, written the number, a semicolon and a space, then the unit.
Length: 91.60; mm
